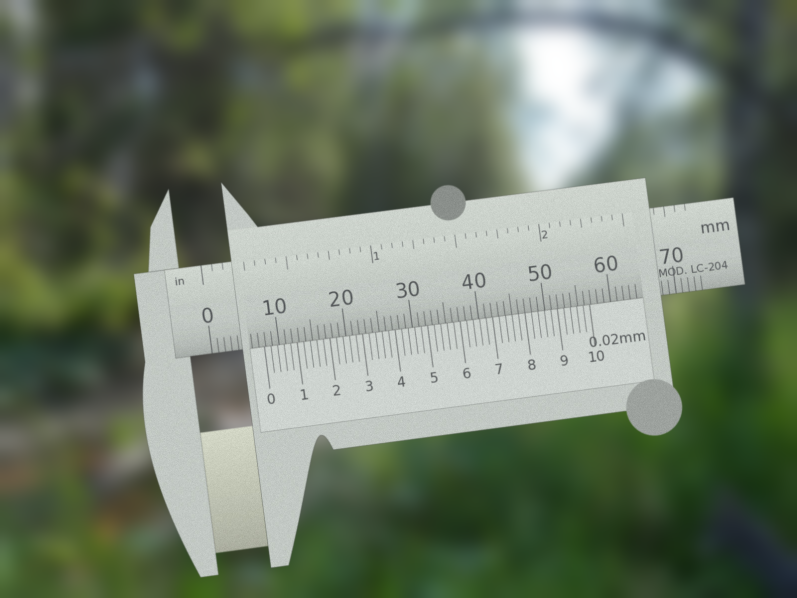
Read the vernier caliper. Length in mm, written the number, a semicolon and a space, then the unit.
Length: 7.8; mm
